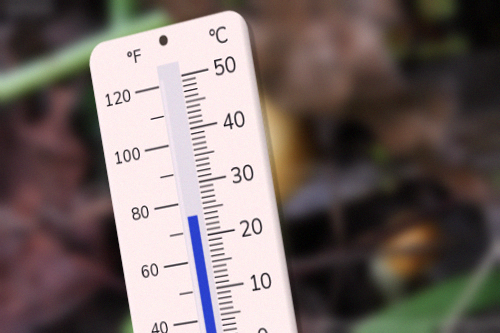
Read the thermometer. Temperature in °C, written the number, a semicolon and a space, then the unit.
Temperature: 24; °C
